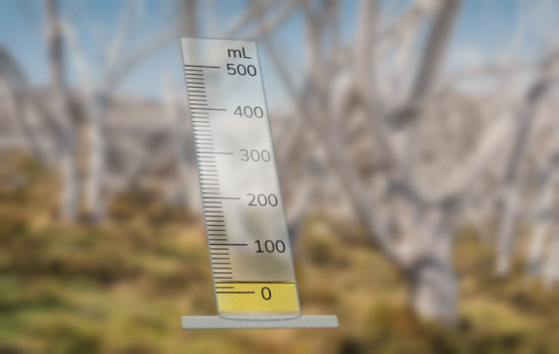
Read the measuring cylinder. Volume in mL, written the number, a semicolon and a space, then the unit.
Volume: 20; mL
